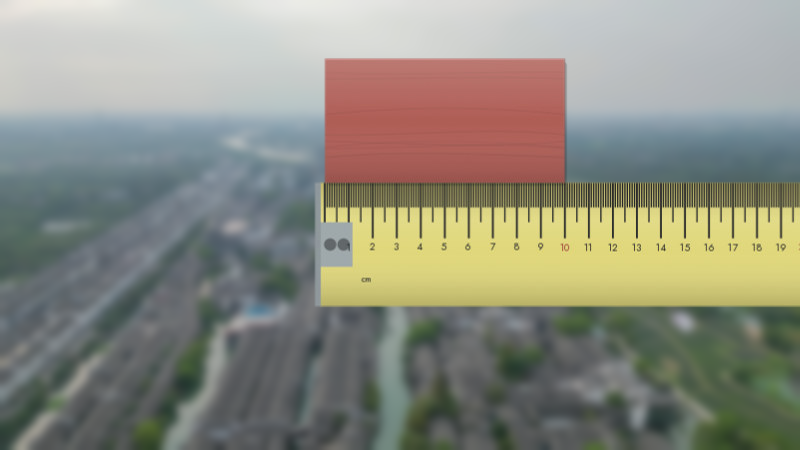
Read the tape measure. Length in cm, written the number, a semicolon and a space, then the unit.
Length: 10; cm
